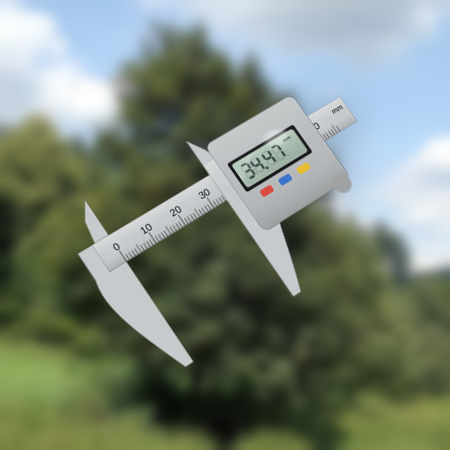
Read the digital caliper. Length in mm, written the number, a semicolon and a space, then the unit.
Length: 34.47; mm
